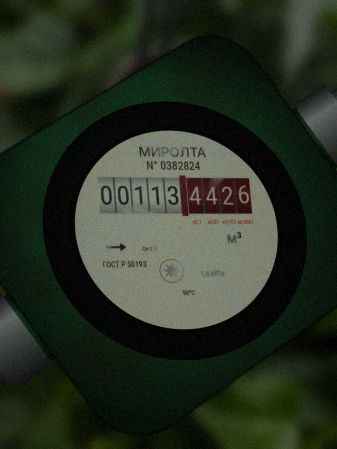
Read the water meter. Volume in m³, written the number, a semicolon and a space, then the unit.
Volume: 113.4426; m³
